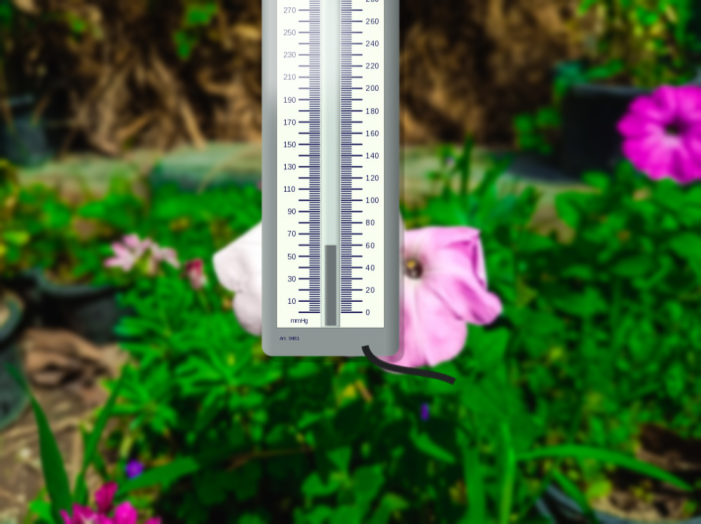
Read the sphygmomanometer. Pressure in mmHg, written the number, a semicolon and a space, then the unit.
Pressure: 60; mmHg
